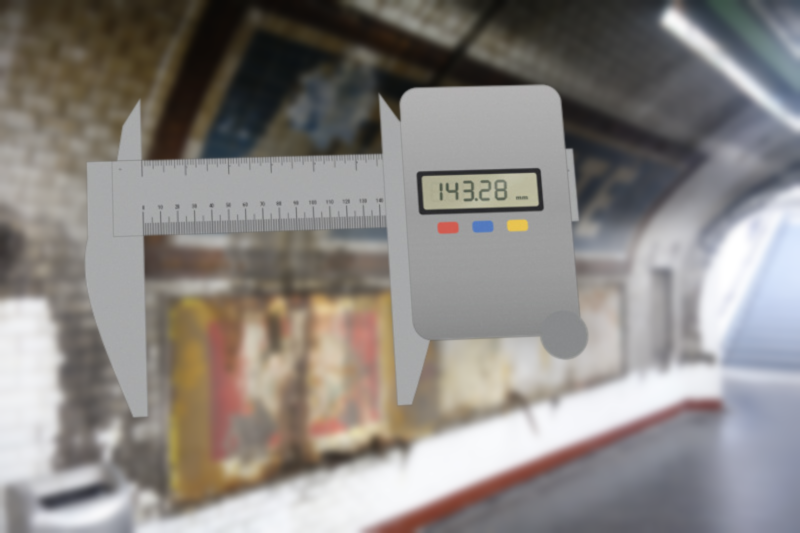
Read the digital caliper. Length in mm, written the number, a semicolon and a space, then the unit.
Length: 143.28; mm
